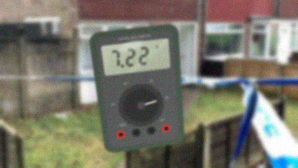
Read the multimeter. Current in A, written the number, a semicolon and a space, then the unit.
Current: 7.22; A
